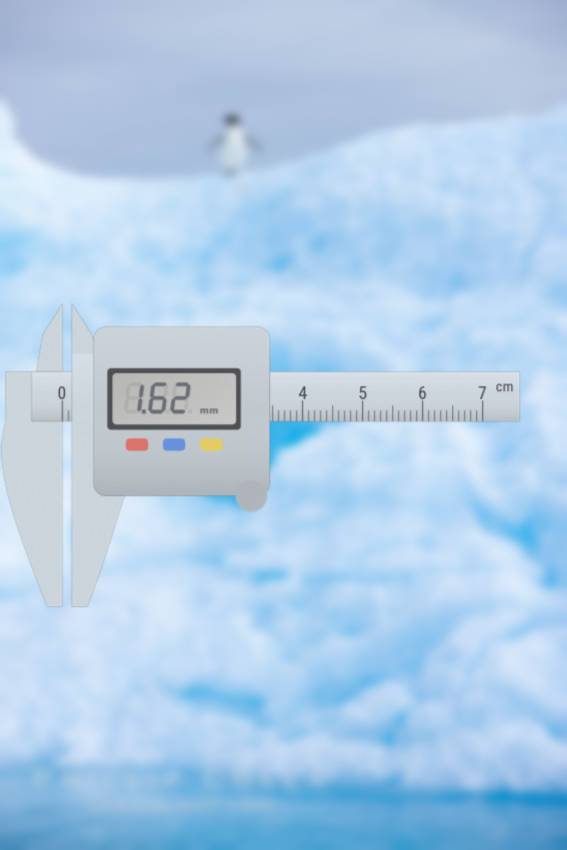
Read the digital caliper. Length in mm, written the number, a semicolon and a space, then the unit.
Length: 1.62; mm
